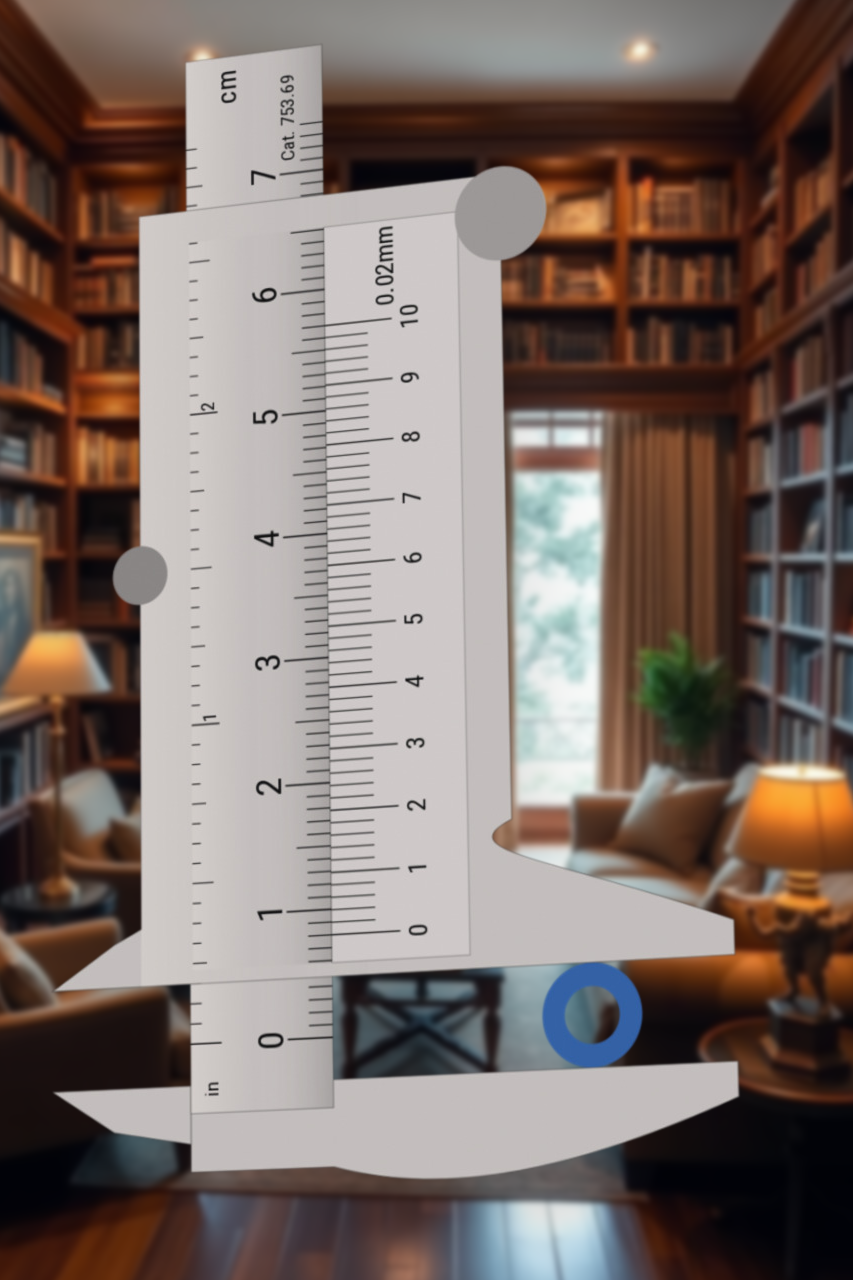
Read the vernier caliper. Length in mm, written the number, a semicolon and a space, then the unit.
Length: 8.0; mm
